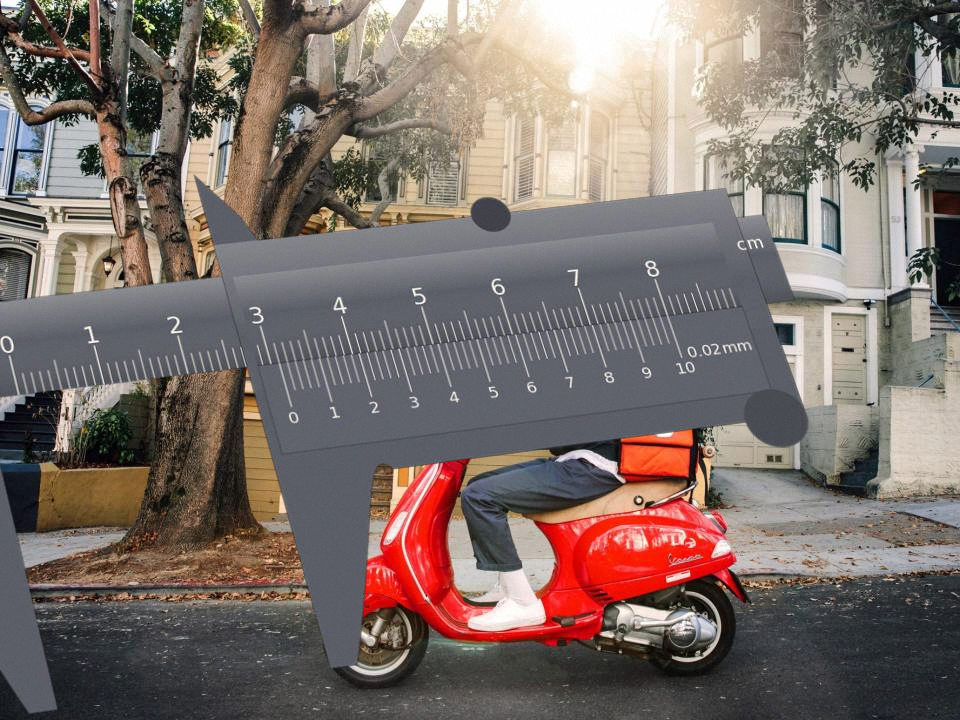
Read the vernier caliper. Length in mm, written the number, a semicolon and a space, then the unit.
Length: 31.0; mm
